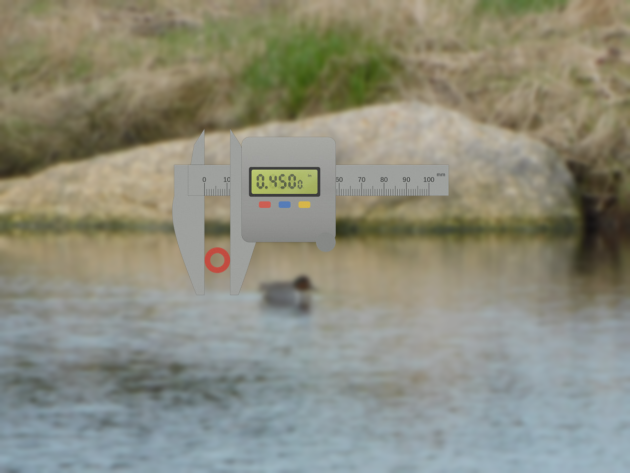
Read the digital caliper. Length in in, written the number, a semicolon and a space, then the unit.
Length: 0.4500; in
